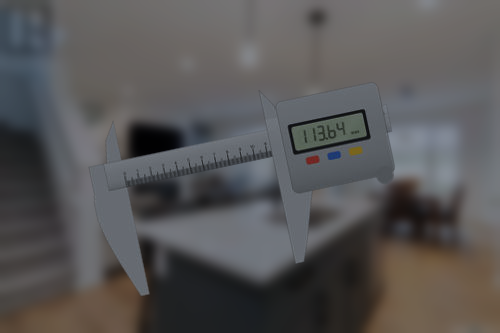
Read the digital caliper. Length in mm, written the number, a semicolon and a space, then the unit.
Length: 113.64; mm
